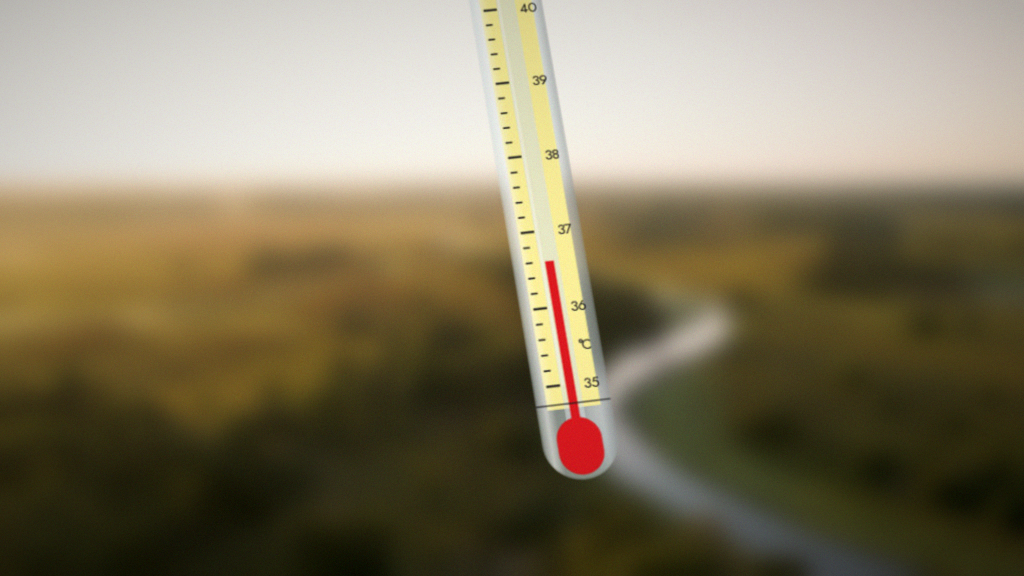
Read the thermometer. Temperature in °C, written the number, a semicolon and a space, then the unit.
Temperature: 36.6; °C
